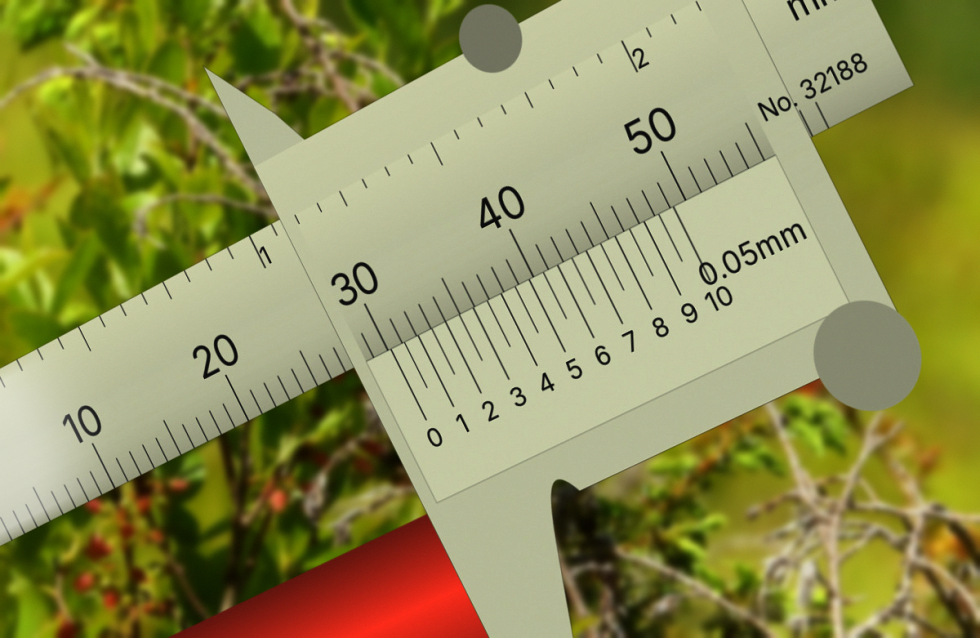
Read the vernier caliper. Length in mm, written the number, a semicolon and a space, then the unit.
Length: 30.2; mm
